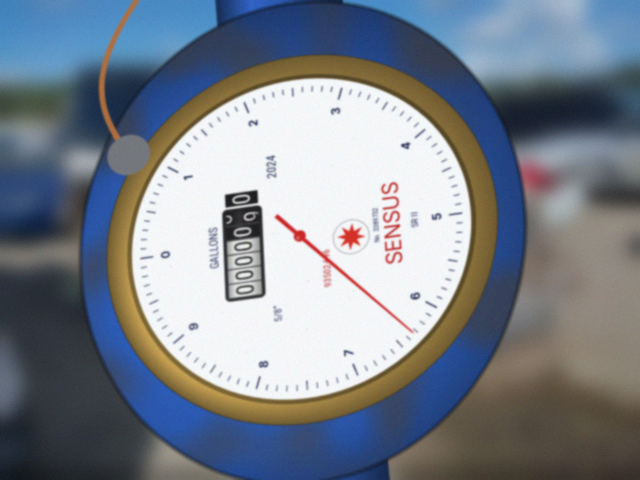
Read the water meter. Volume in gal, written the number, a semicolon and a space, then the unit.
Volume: 86.3; gal
